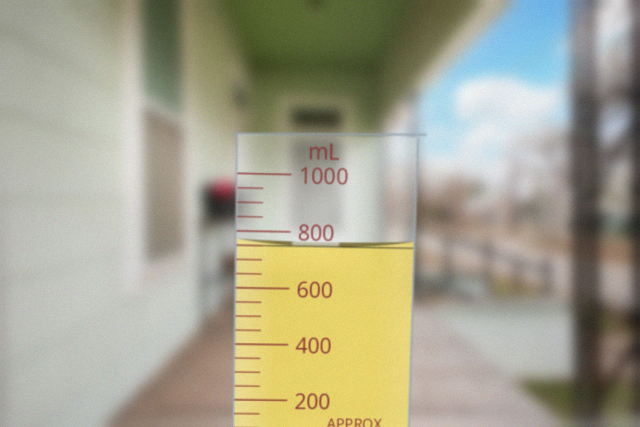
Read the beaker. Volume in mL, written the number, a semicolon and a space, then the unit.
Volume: 750; mL
